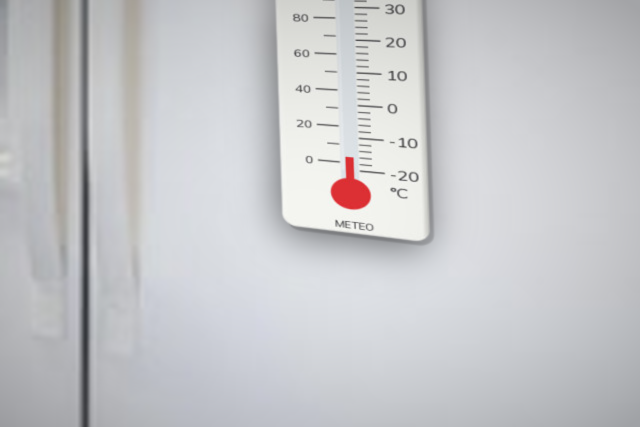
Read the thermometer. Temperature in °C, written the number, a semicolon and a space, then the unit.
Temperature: -16; °C
